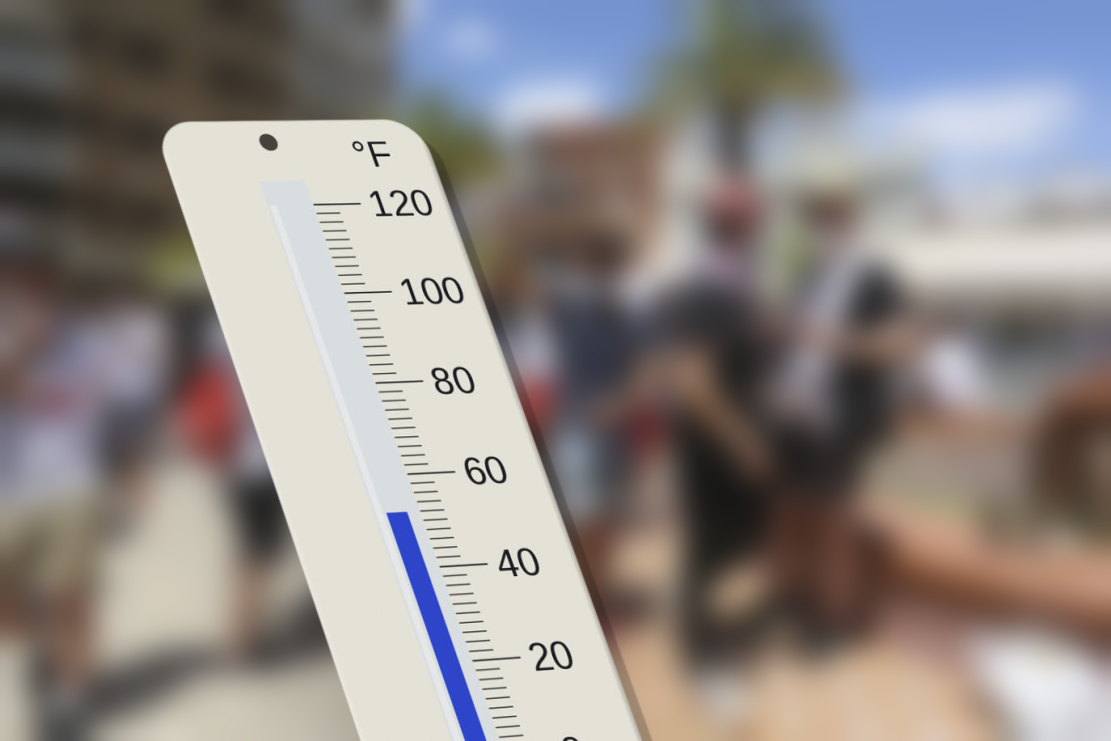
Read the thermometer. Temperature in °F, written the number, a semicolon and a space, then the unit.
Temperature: 52; °F
